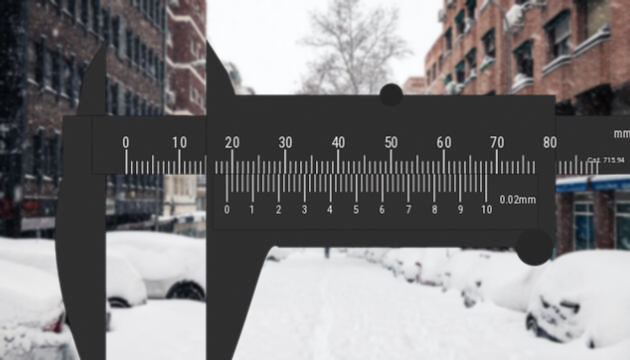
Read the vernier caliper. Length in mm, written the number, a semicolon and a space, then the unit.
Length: 19.0; mm
